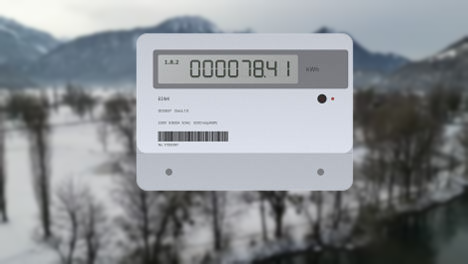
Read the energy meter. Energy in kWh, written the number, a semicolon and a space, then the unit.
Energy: 78.41; kWh
